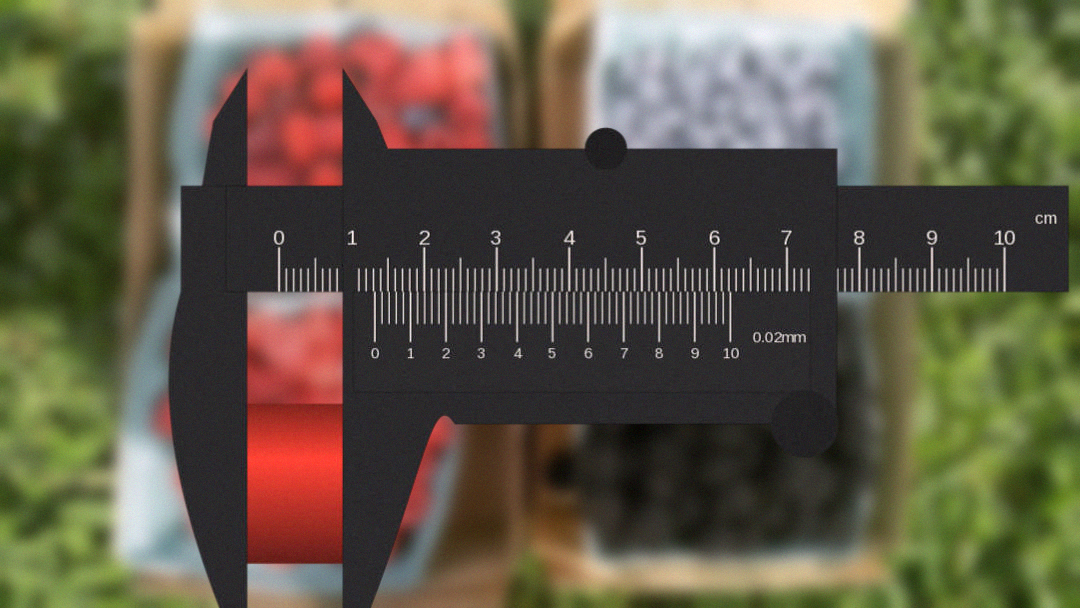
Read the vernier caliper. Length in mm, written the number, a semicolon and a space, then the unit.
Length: 13.2; mm
